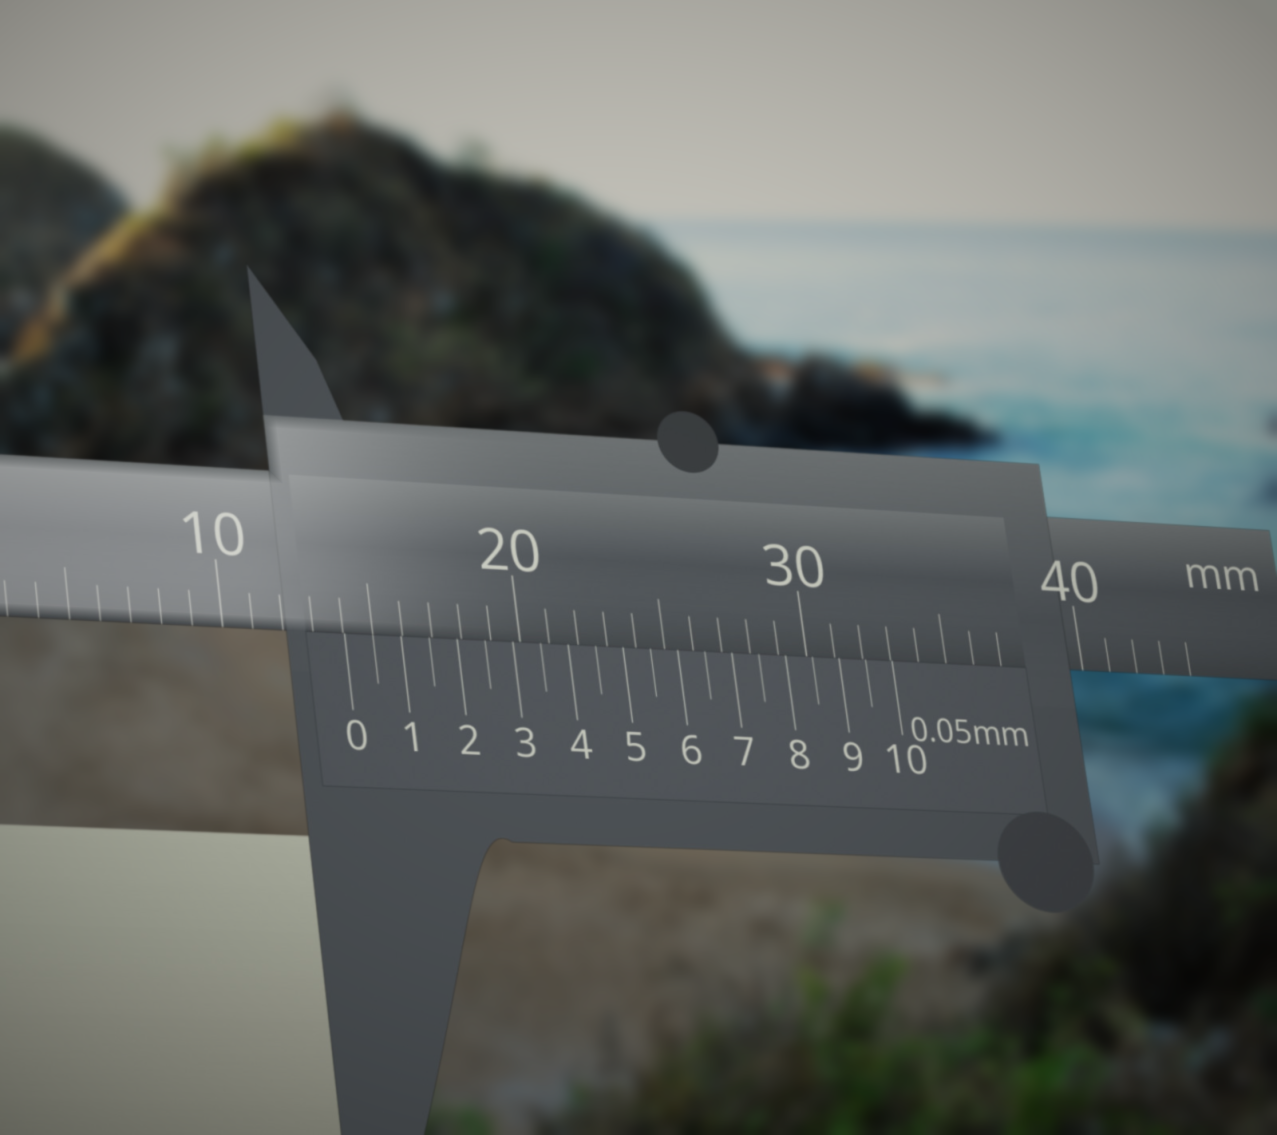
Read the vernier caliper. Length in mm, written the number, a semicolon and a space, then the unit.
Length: 14.05; mm
